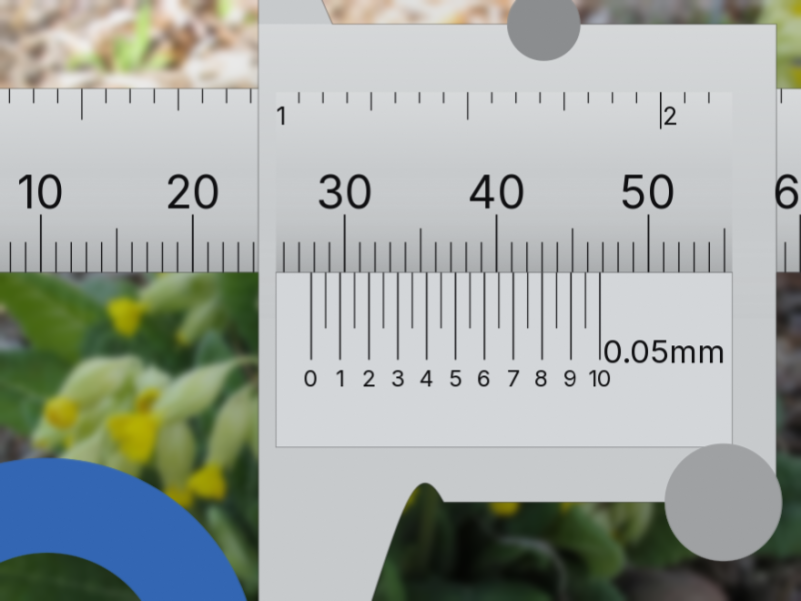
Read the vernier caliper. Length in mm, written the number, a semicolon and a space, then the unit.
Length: 27.8; mm
